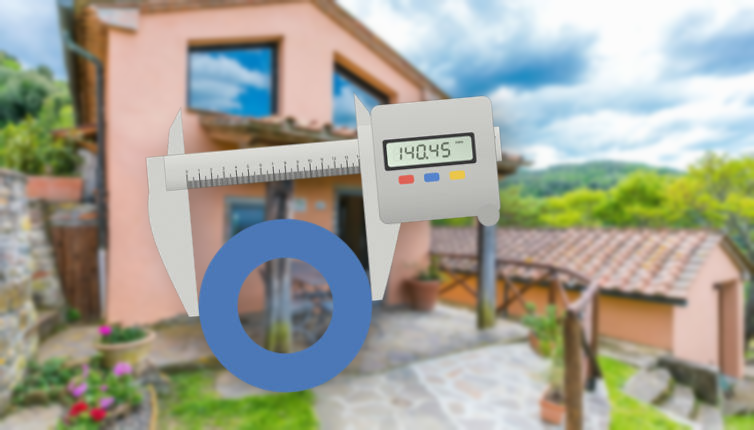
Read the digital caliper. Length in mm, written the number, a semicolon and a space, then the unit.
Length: 140.45; mm
